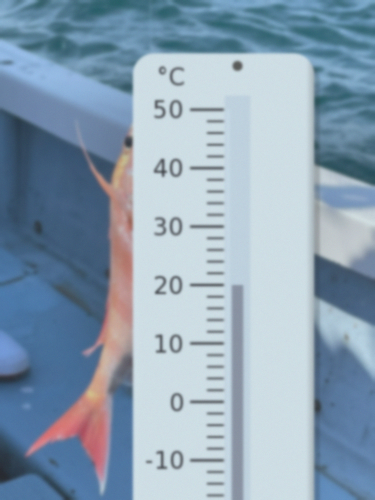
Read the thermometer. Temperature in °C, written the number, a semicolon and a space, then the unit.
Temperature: 20; °C
